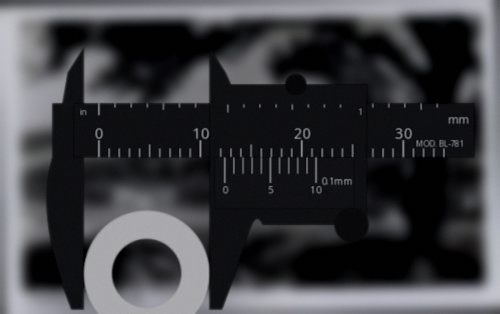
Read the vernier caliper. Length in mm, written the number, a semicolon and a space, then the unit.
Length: 12.4; mm
